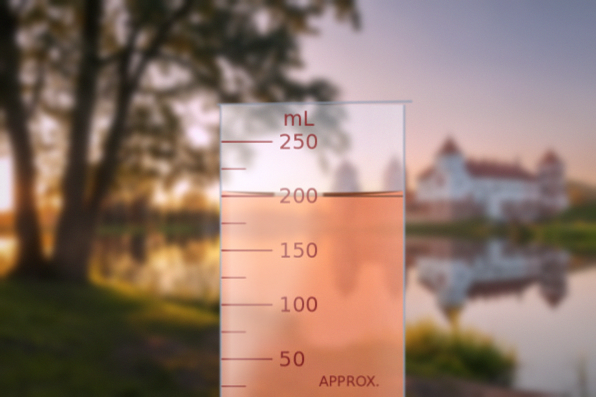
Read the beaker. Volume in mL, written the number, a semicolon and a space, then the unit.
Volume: 200; mL
